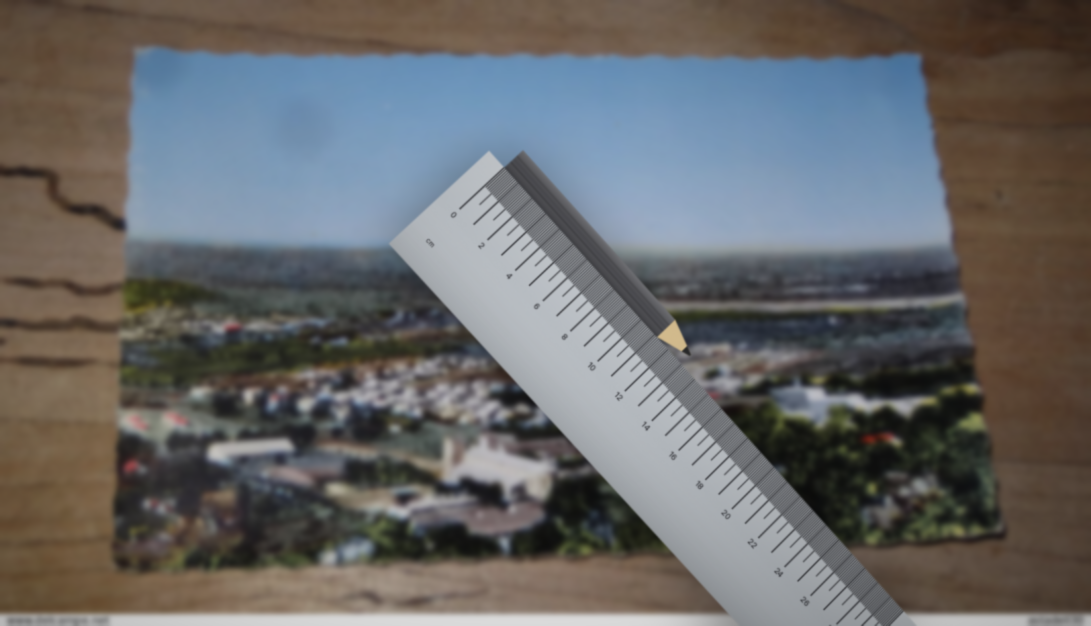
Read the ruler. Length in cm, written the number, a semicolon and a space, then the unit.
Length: 13; cm
